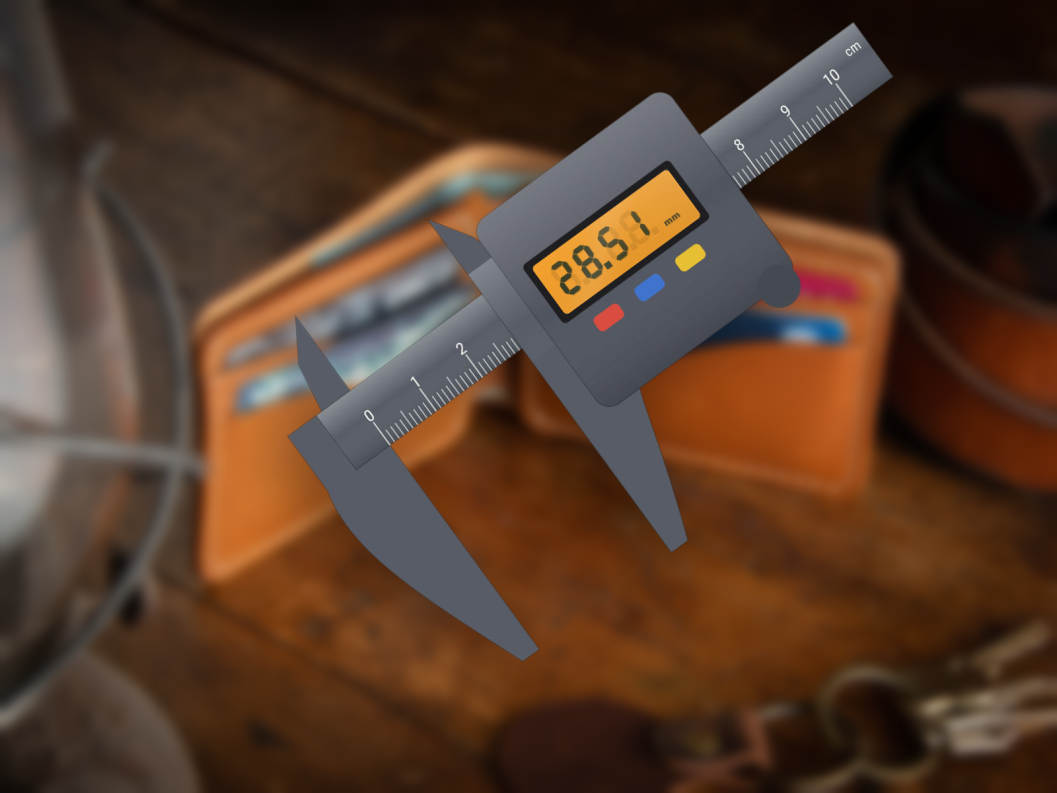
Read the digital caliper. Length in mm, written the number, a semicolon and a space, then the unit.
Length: 28.51; mm
